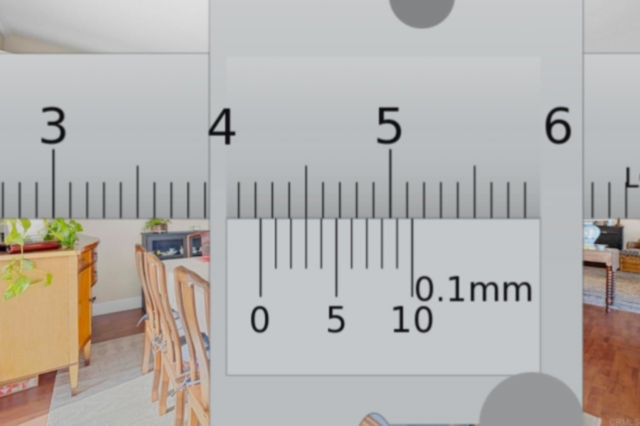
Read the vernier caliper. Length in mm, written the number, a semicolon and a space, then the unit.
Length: 42.3; mm
